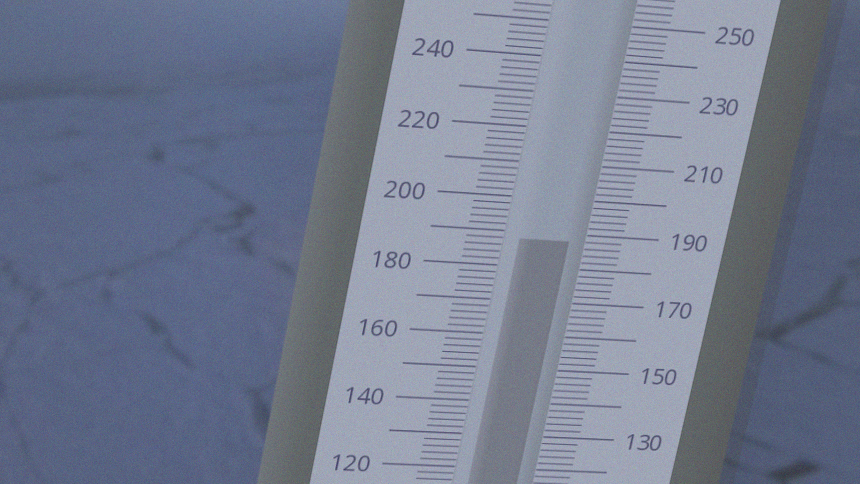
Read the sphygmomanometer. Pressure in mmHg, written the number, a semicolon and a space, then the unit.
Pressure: 188; mmHg
